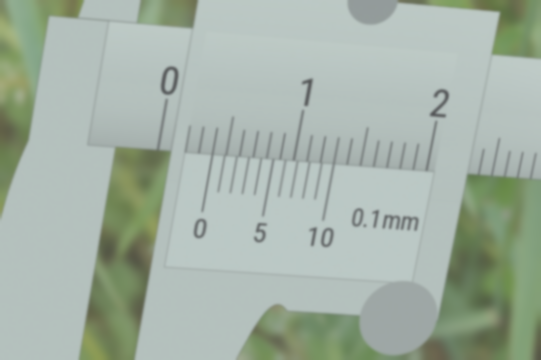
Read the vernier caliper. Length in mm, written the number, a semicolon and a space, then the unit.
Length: 4.0; mm
